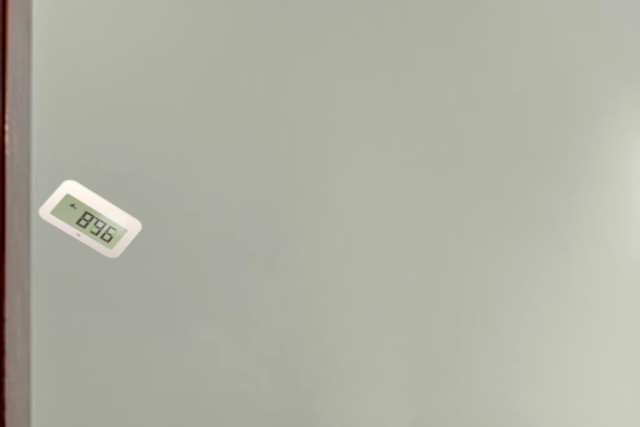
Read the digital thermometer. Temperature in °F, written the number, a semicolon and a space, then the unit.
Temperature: 96.8; °F
